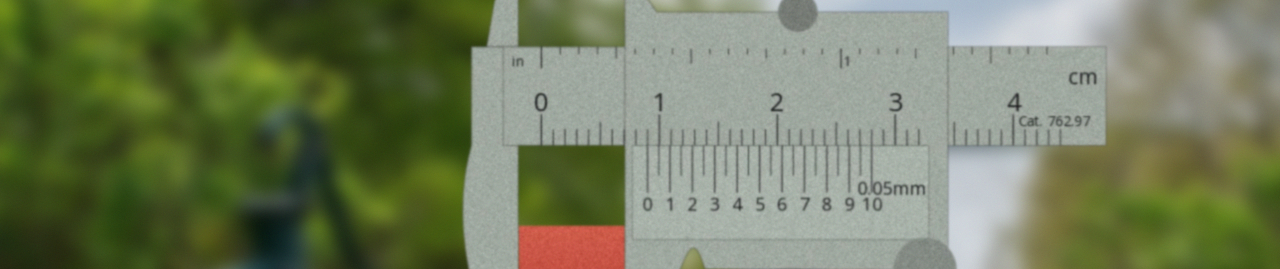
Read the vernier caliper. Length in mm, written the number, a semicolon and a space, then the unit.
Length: 9.0; mm
